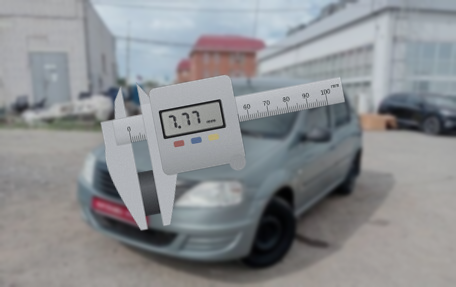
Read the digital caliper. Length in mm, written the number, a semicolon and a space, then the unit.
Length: 7.77; mm
